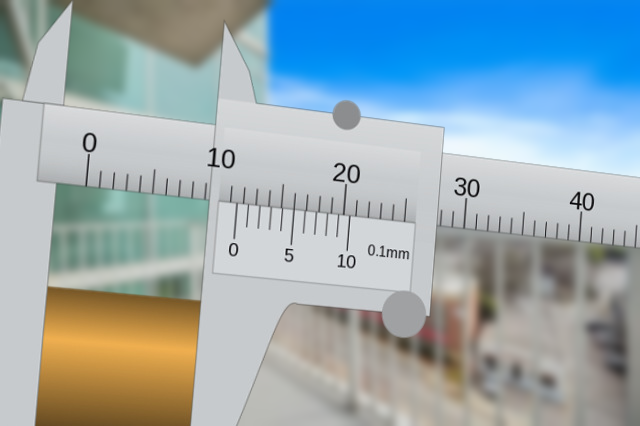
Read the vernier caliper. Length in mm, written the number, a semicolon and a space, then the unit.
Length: 11.5; mm
